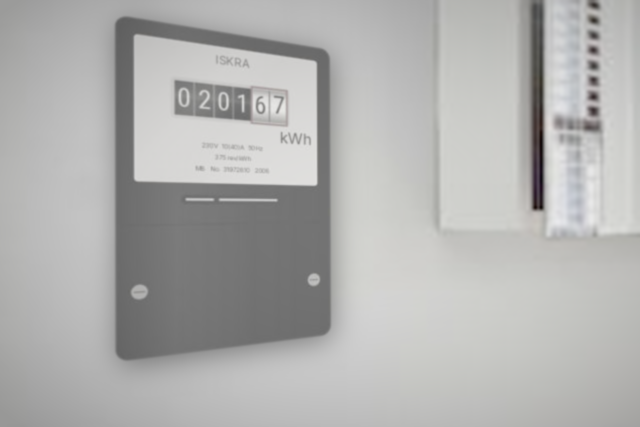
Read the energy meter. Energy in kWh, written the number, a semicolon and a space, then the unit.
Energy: 201.67; kWh
